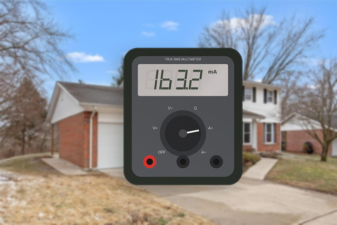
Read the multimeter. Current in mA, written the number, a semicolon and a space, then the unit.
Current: 163.2; mA
